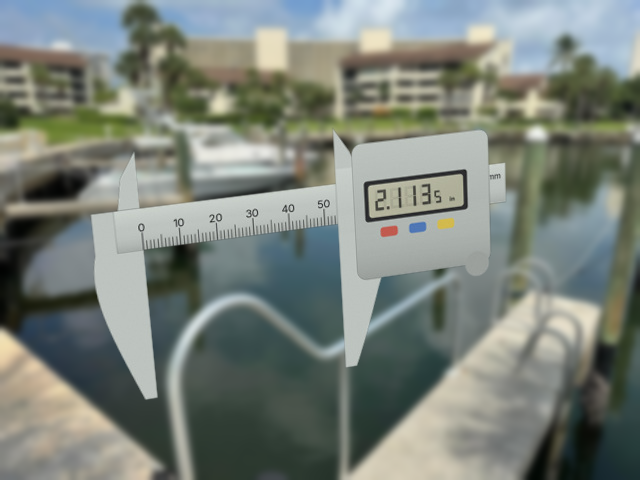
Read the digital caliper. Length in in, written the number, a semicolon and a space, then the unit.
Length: 2.1135; in
